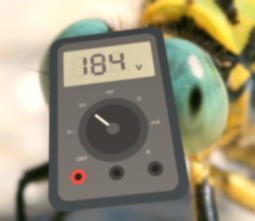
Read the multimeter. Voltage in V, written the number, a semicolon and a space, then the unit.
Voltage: 184; V
